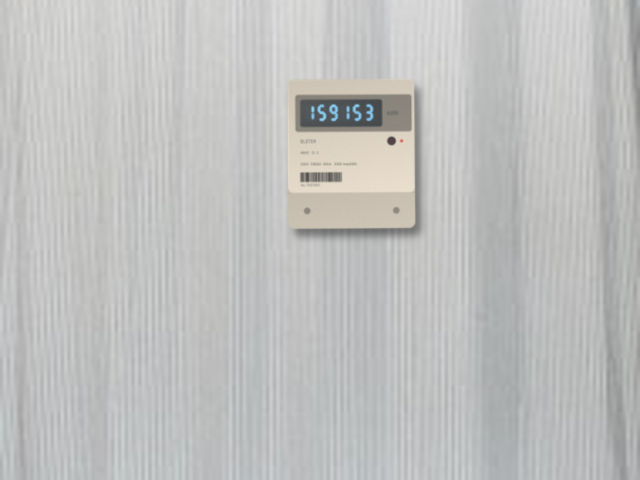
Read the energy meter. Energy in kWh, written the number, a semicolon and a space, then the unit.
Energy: 159153; kWh
